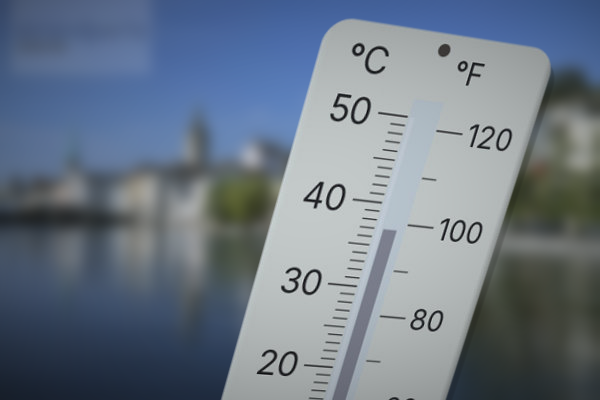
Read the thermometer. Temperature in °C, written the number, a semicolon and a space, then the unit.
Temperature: 37; °C
